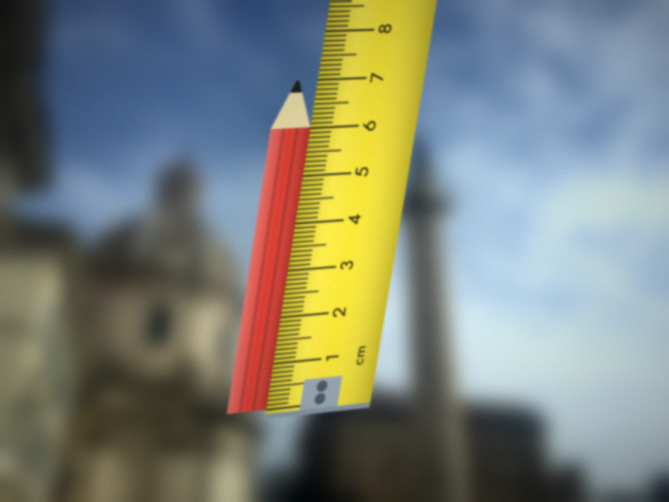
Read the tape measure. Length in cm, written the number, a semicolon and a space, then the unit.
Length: 7; cm
